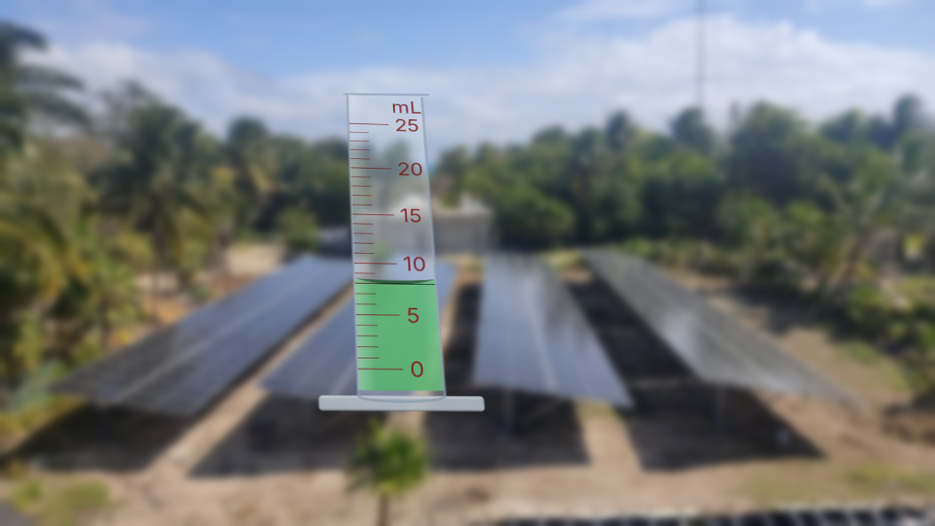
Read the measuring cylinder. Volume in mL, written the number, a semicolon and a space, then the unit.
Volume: 8; mL
